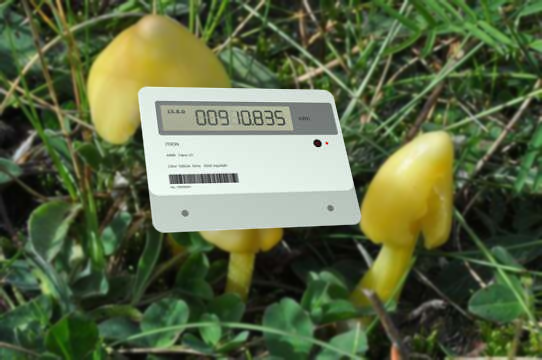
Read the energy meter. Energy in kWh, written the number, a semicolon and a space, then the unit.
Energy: 910.835; kWh
